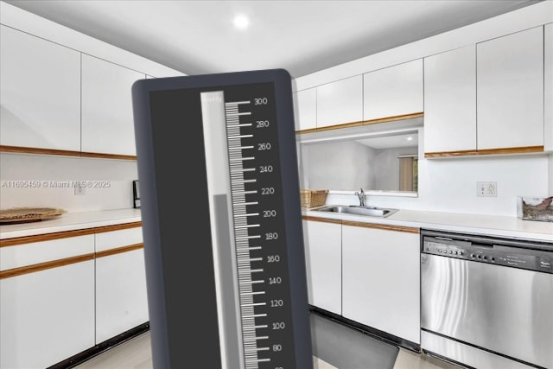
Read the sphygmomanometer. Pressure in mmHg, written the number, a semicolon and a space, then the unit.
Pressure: 220; mmHg
